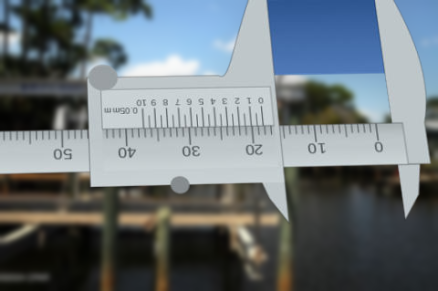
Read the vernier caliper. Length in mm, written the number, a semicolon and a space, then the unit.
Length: 18.2; mm
